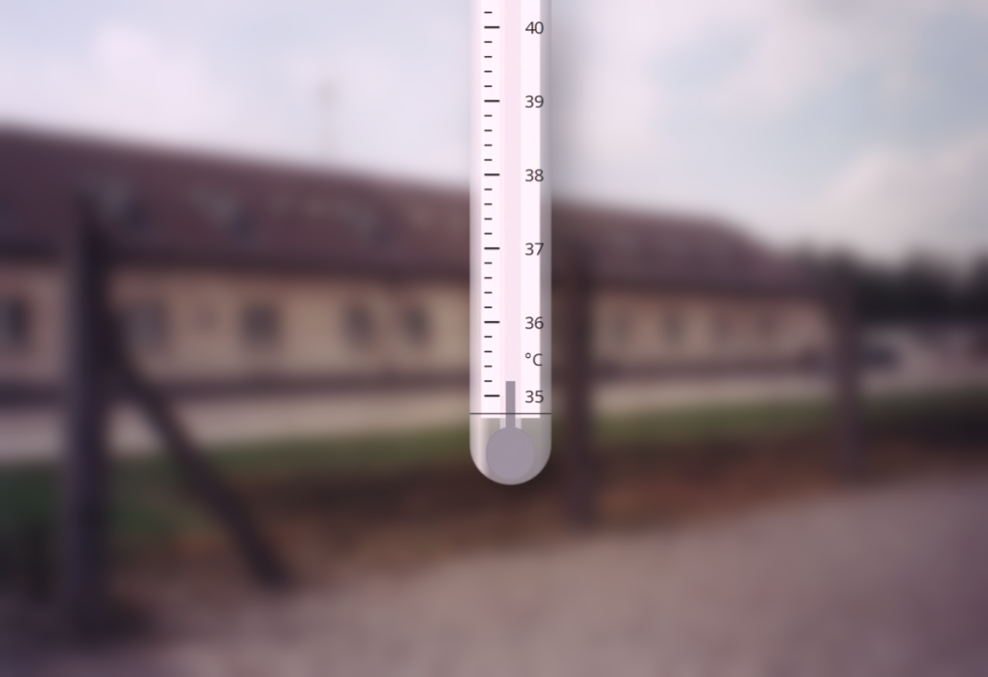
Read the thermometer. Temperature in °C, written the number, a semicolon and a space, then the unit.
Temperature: 35.2; °C
